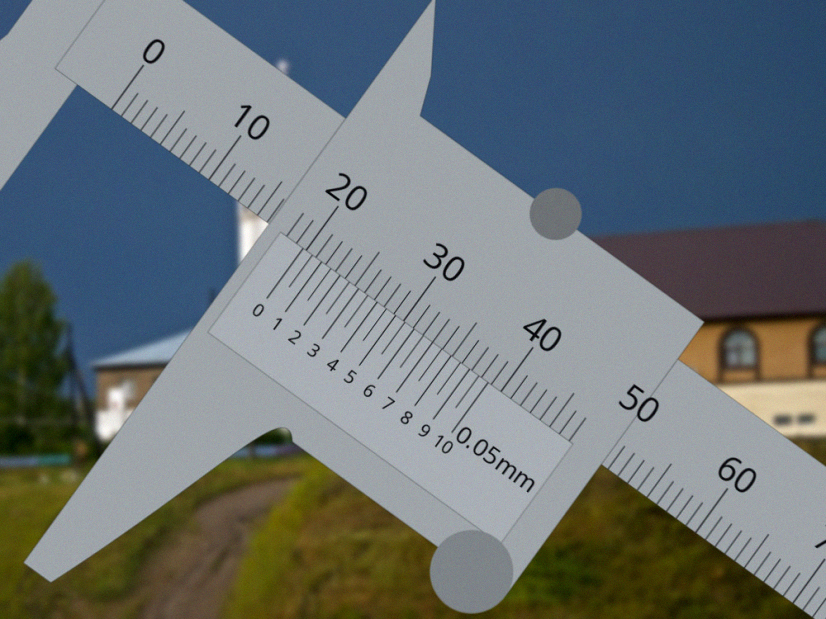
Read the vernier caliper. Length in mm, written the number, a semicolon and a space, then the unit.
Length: 19.7; mm
